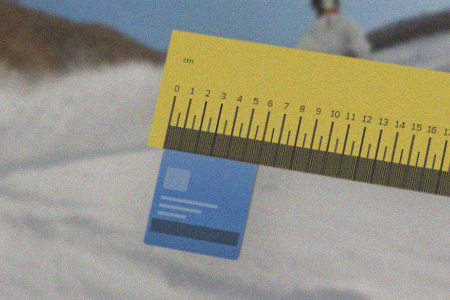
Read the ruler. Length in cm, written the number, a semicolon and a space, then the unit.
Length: 6; cm
